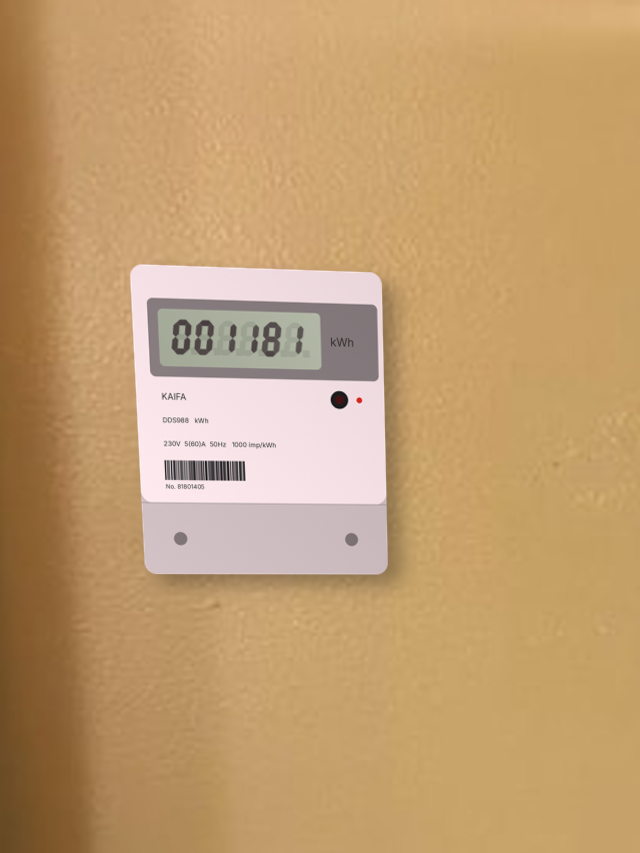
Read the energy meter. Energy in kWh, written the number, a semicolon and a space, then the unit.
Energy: 1181; kWh
